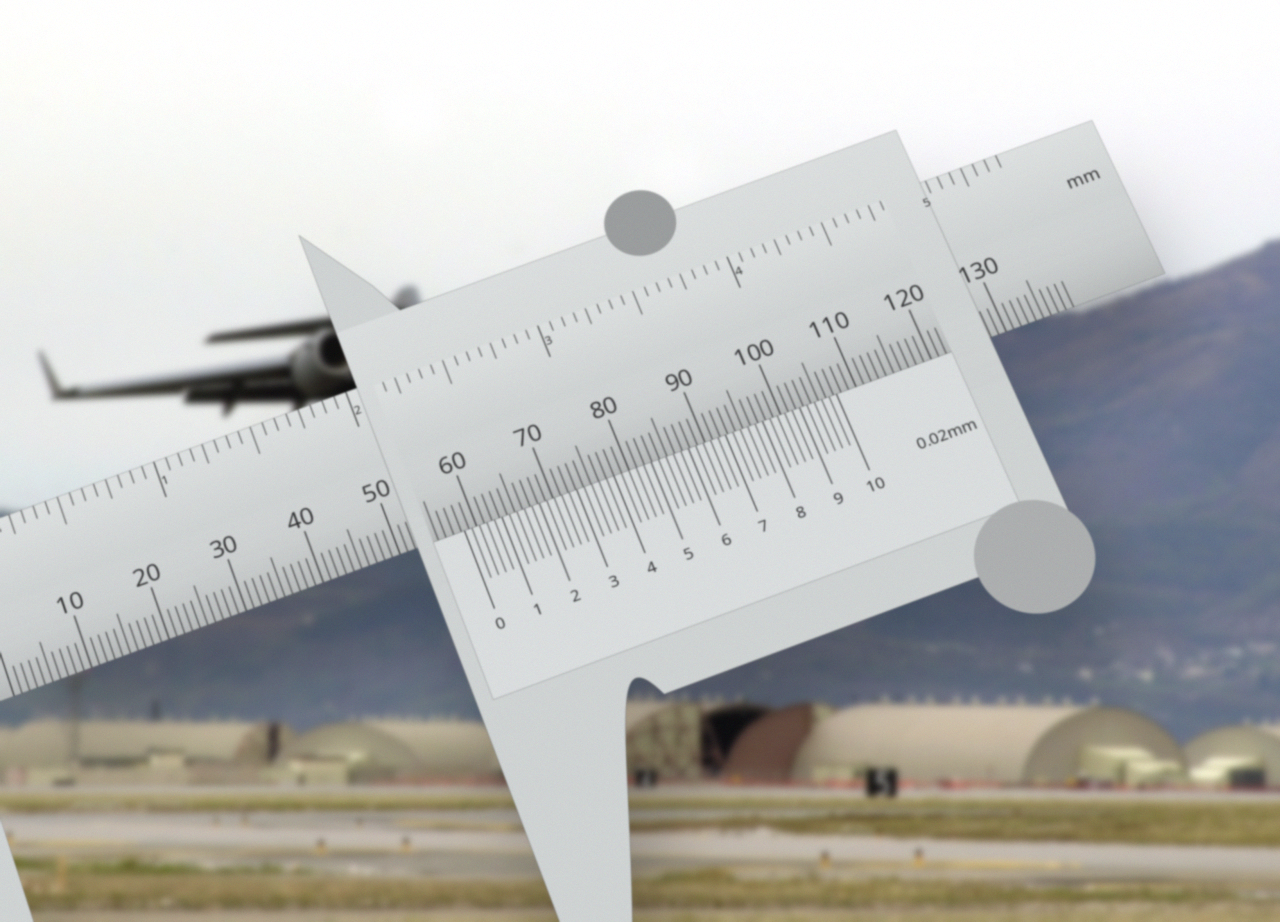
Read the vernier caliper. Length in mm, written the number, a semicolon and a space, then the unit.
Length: 58.4; mm
